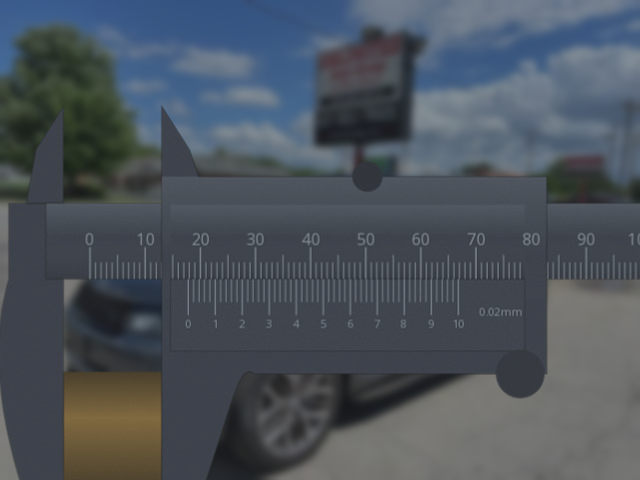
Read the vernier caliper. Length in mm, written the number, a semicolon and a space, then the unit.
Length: 17.8; mm
